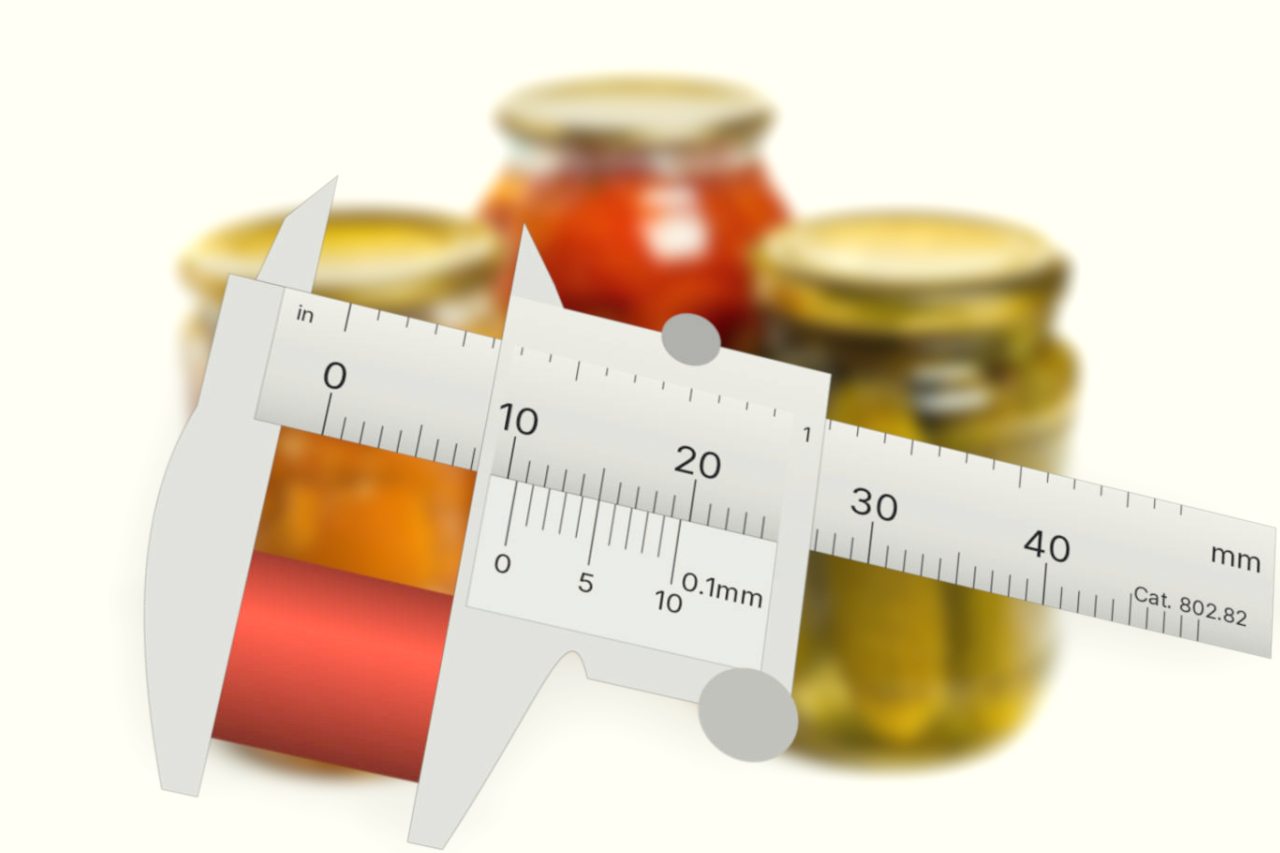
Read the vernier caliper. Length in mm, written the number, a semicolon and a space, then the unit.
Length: 10.5; mm
